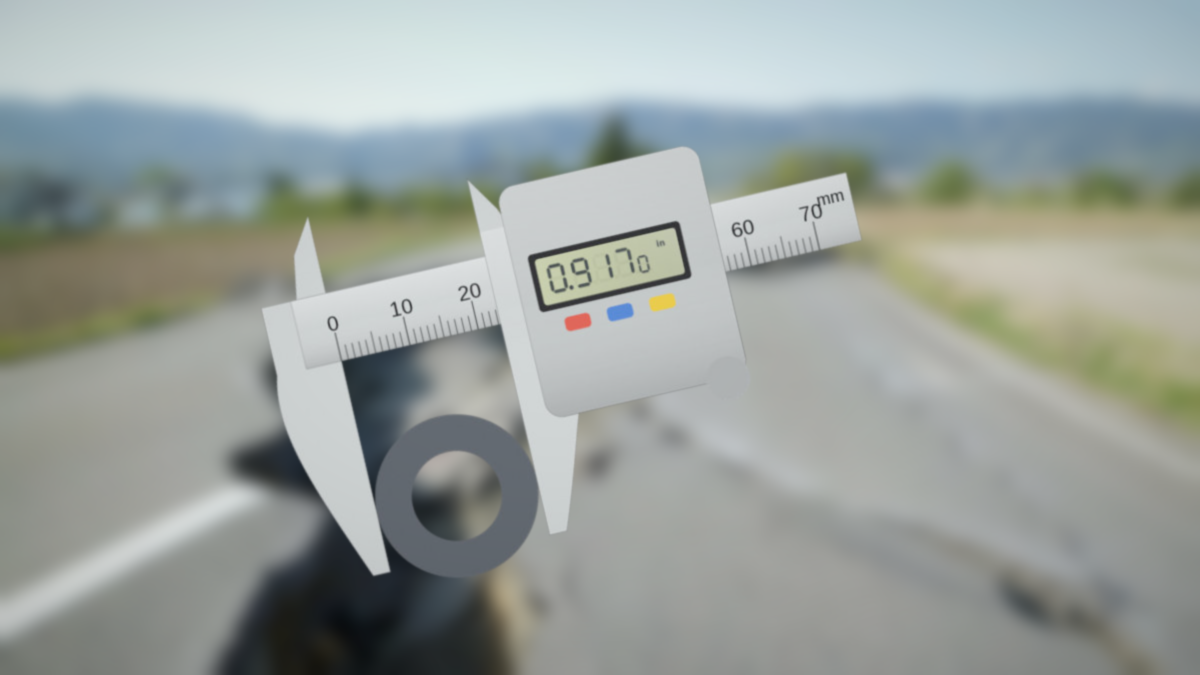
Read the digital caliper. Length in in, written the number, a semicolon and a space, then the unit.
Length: 0.9170; in
